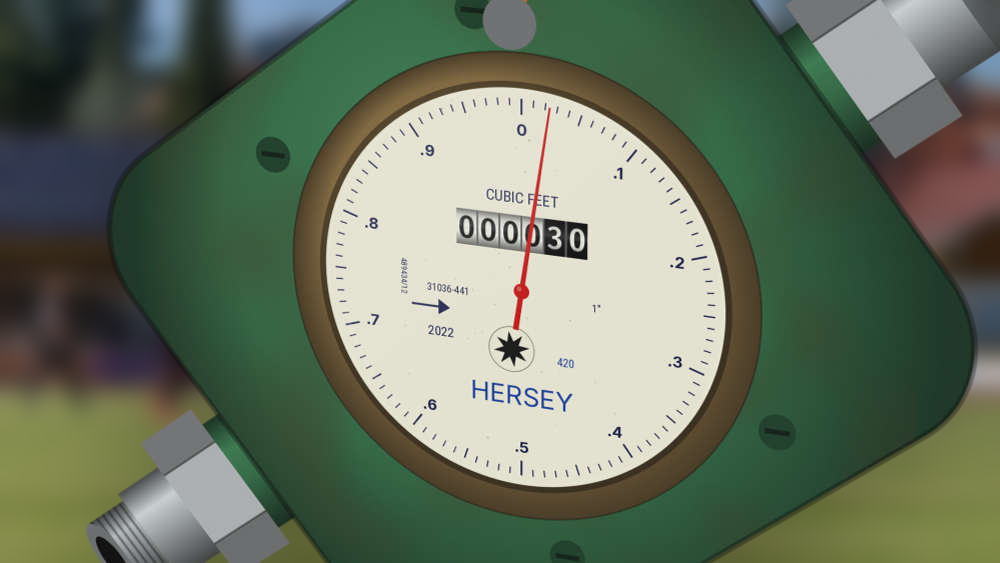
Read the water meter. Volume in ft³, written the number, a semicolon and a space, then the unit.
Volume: 30.02; ft³
